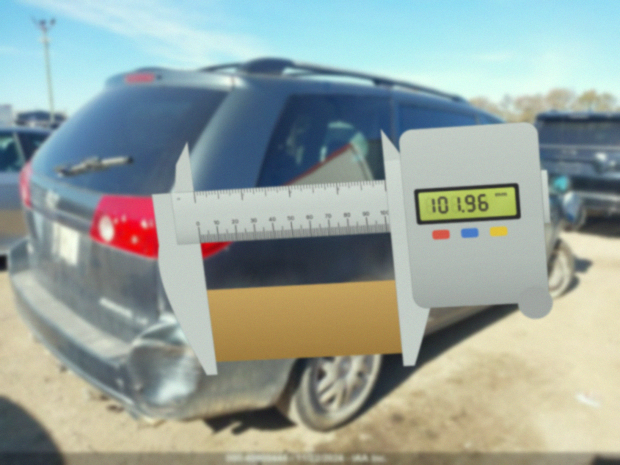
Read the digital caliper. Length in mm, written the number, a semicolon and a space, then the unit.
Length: 101.96; mm
